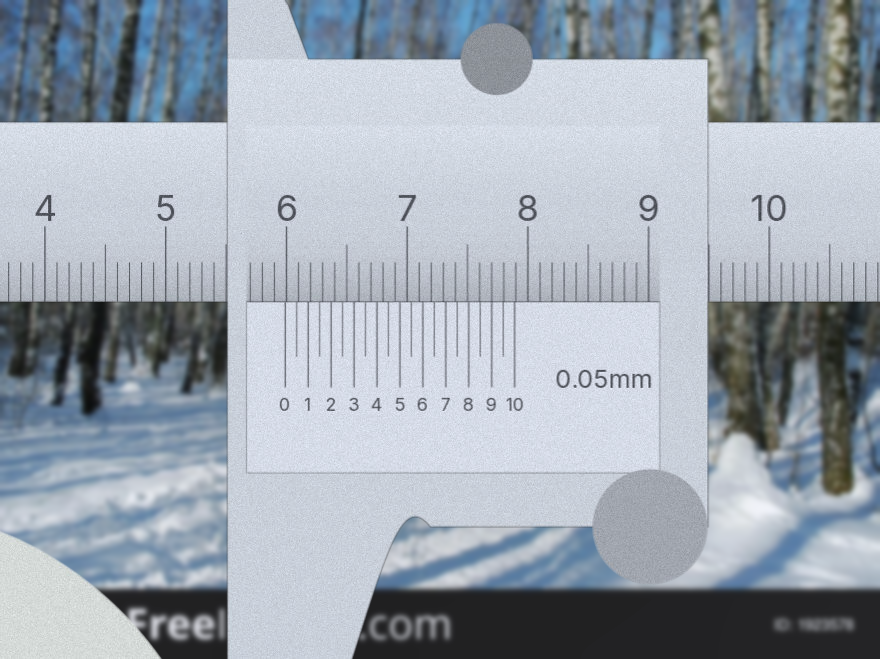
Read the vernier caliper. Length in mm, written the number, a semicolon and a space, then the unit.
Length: 59.9; mm
